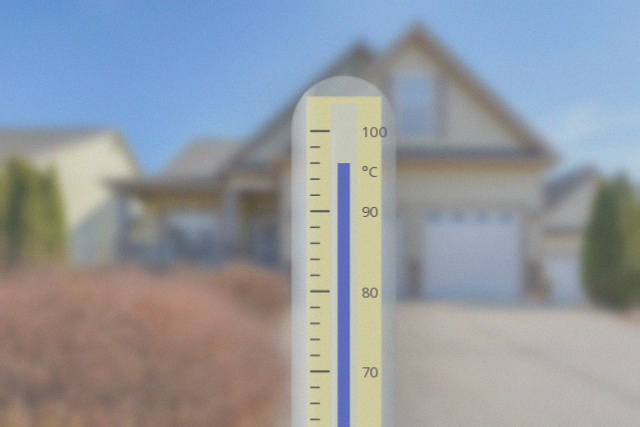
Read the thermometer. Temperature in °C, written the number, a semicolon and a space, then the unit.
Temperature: 96; °C
